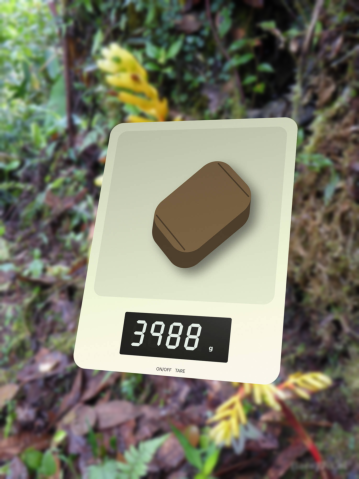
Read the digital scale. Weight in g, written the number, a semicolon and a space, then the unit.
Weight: 3988; g
